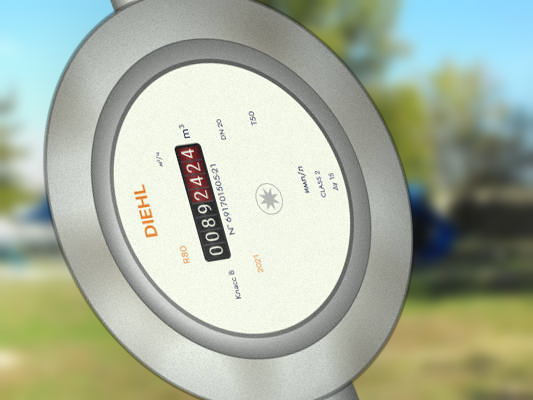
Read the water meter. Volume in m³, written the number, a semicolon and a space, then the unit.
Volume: 89.2424; m³
